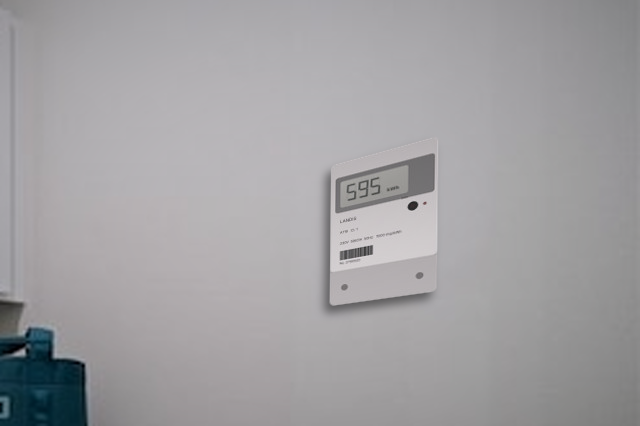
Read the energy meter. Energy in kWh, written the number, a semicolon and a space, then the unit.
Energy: 595; kWh
